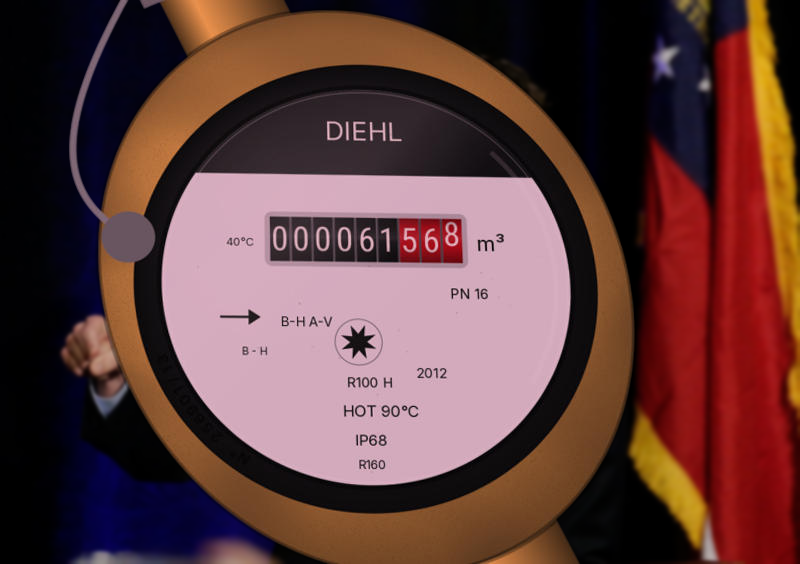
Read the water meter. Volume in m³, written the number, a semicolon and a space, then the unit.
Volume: 61.568; m³
